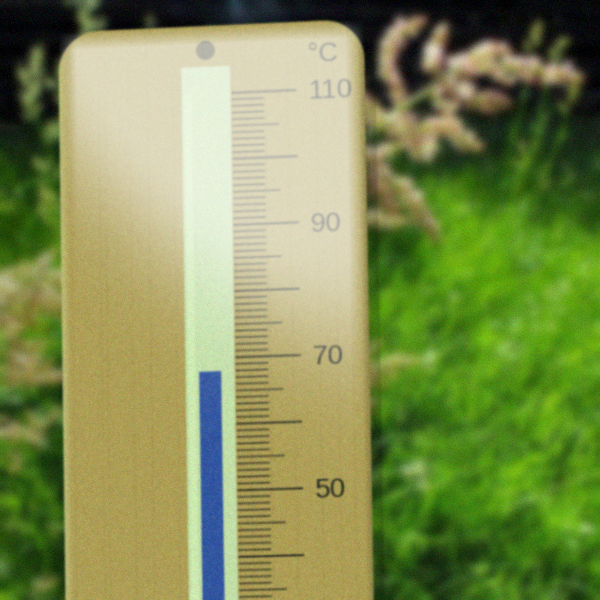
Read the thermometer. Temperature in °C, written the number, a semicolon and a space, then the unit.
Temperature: 68; °C
